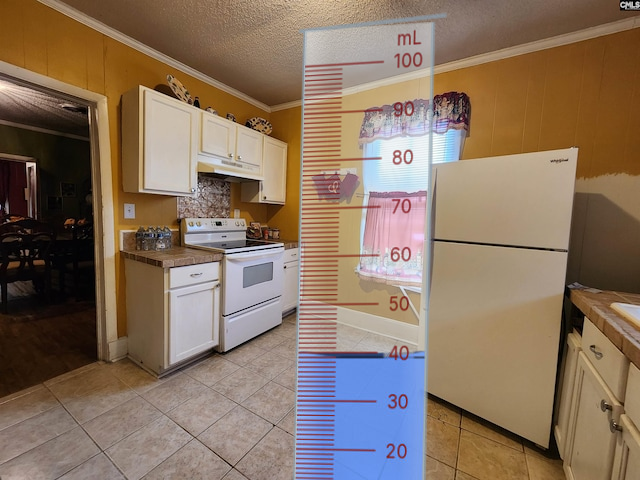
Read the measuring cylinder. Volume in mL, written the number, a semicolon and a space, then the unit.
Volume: 39; mL
